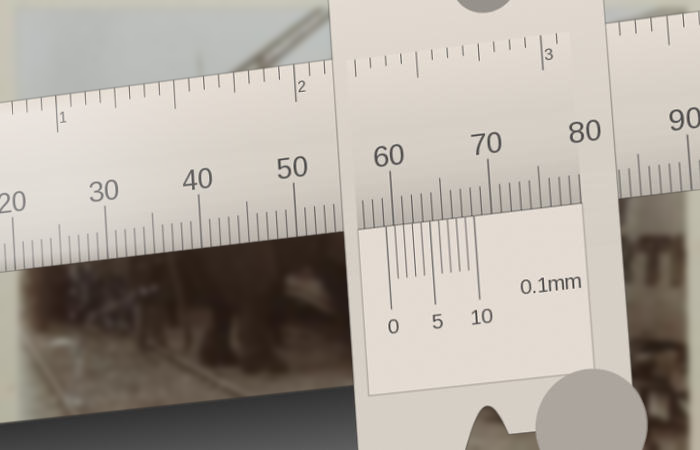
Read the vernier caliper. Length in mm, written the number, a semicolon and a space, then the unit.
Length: 59.2; mm
